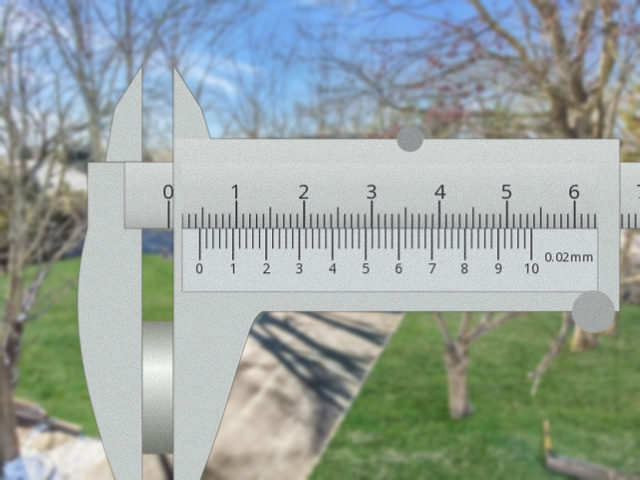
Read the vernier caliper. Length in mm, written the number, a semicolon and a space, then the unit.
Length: 4.6; mm
